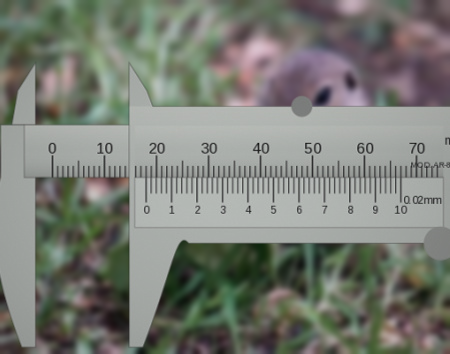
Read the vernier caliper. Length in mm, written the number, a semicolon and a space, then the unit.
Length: 18.0; mm
